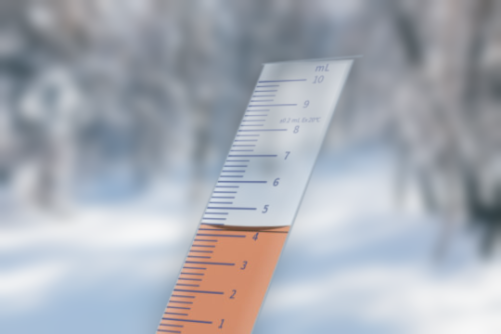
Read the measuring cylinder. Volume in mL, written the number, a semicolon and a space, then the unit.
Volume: 4.2; mL
